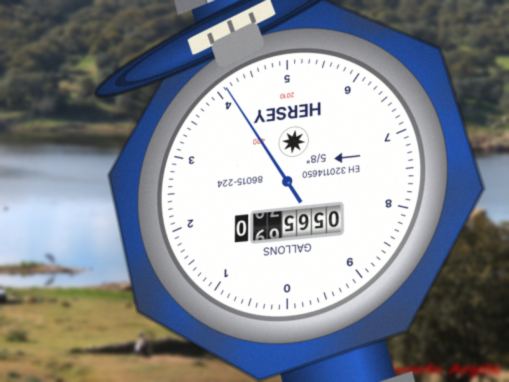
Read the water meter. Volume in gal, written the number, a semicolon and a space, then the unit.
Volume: 565694.1; gal
